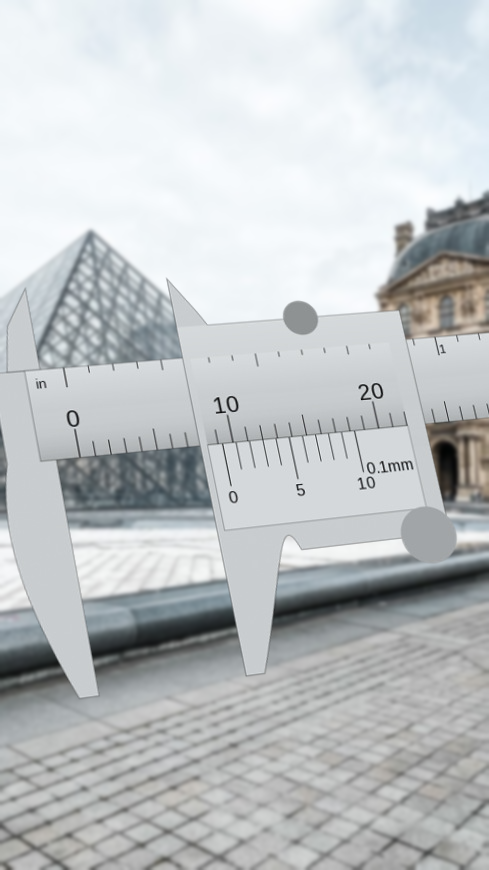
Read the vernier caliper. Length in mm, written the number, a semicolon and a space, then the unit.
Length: 9.3; mm
